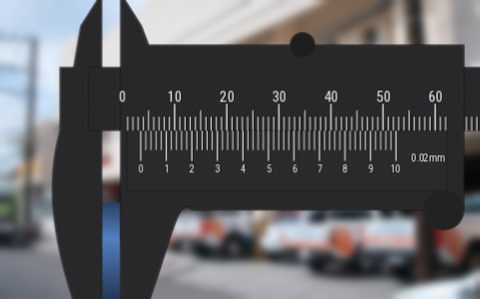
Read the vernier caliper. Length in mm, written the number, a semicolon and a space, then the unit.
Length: 3.5; mm
